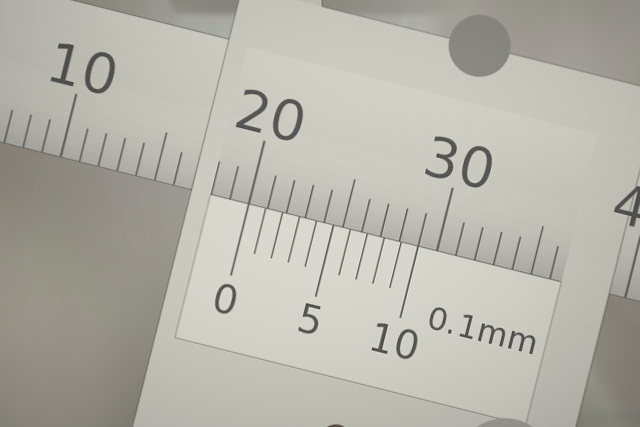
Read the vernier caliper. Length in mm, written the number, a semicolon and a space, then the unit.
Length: 20.0; mm
